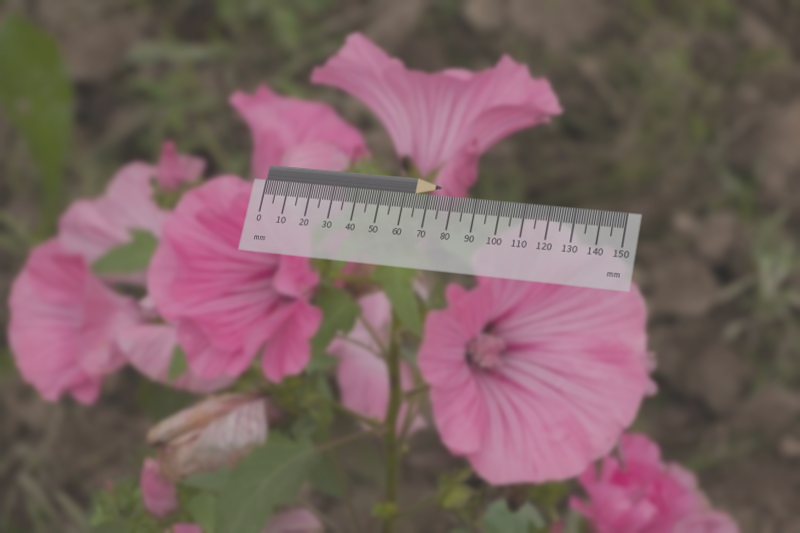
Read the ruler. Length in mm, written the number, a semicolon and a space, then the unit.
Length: 75; mm
